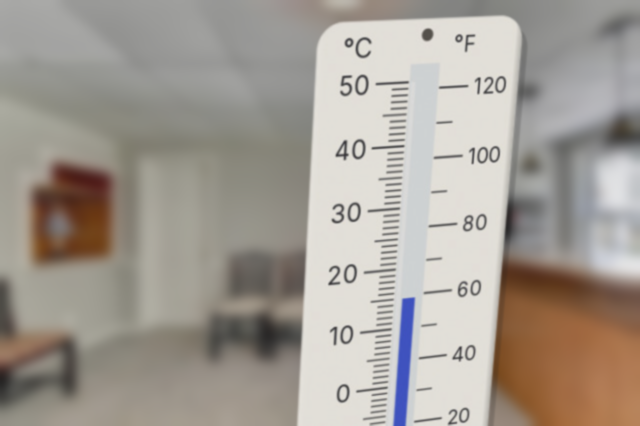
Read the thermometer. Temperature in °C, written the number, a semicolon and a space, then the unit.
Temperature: 15; °C
